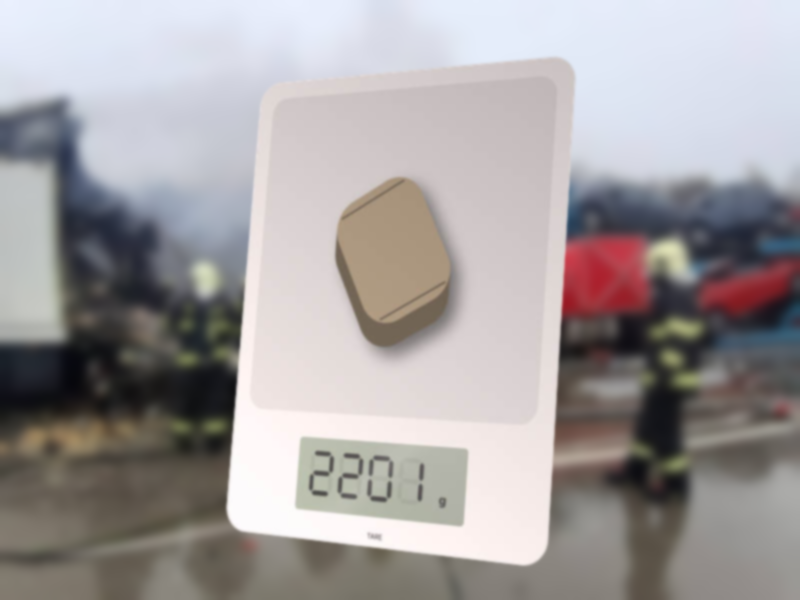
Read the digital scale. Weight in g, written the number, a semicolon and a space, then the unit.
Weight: 2201; g
